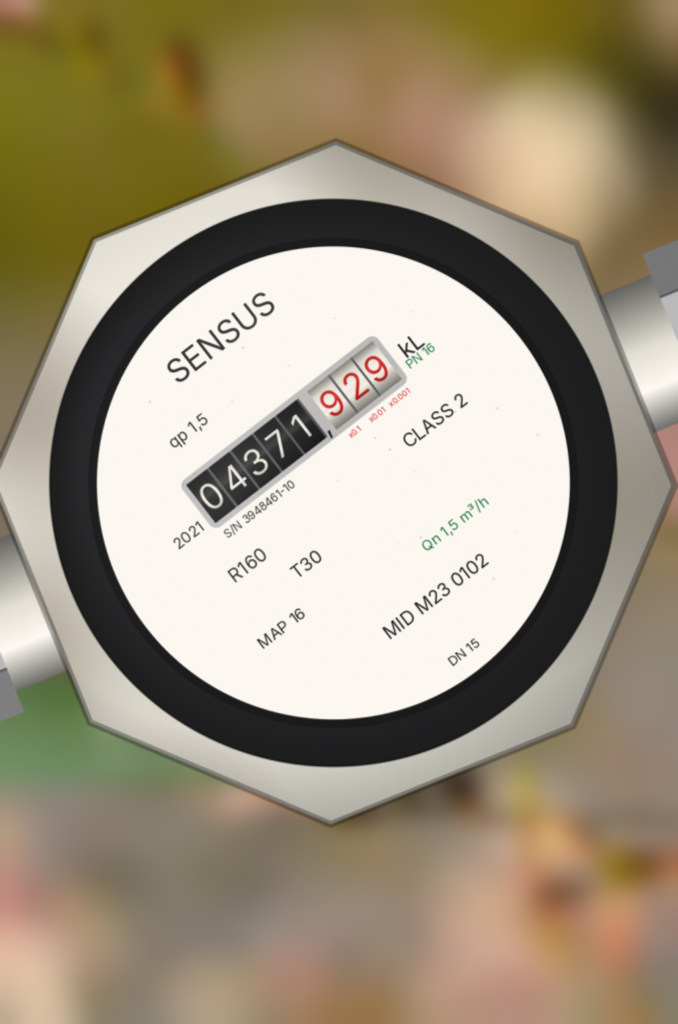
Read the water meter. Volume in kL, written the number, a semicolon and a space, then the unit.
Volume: 4371.929; kL
